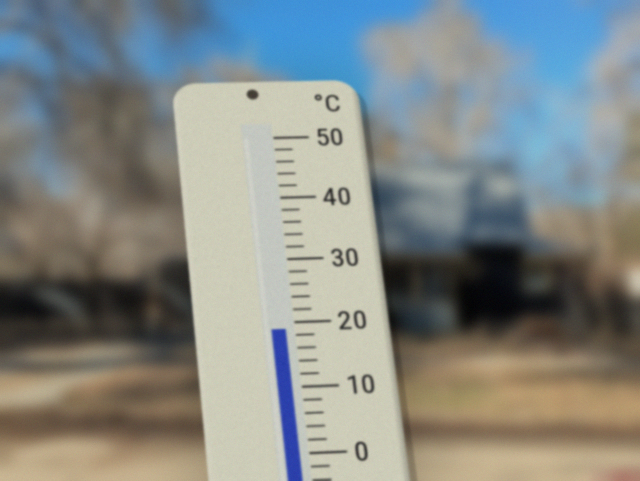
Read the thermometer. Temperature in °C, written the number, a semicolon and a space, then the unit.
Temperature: 19; °C
